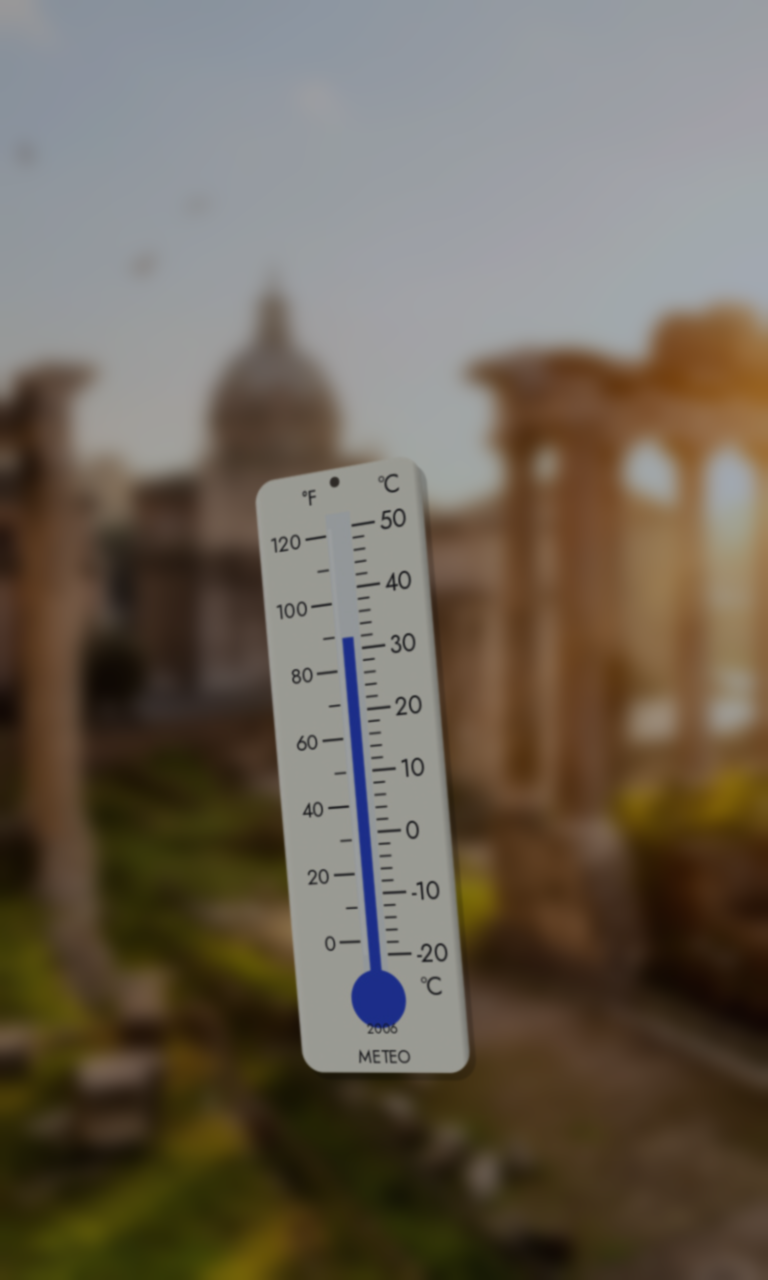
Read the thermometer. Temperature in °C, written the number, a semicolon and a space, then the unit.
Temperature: 32; °C
